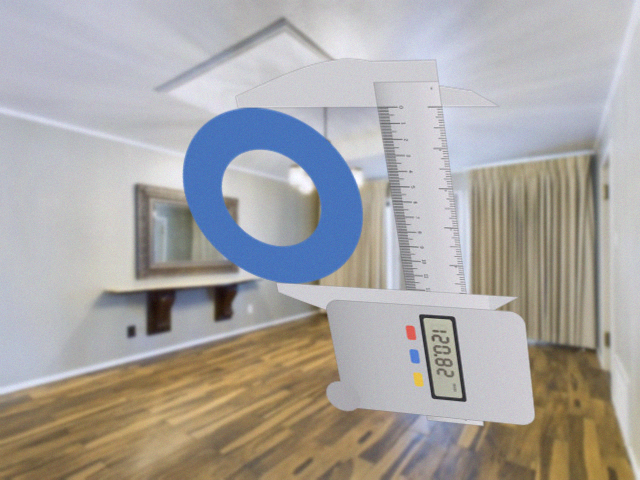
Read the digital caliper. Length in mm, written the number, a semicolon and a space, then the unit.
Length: 120.82; mm
